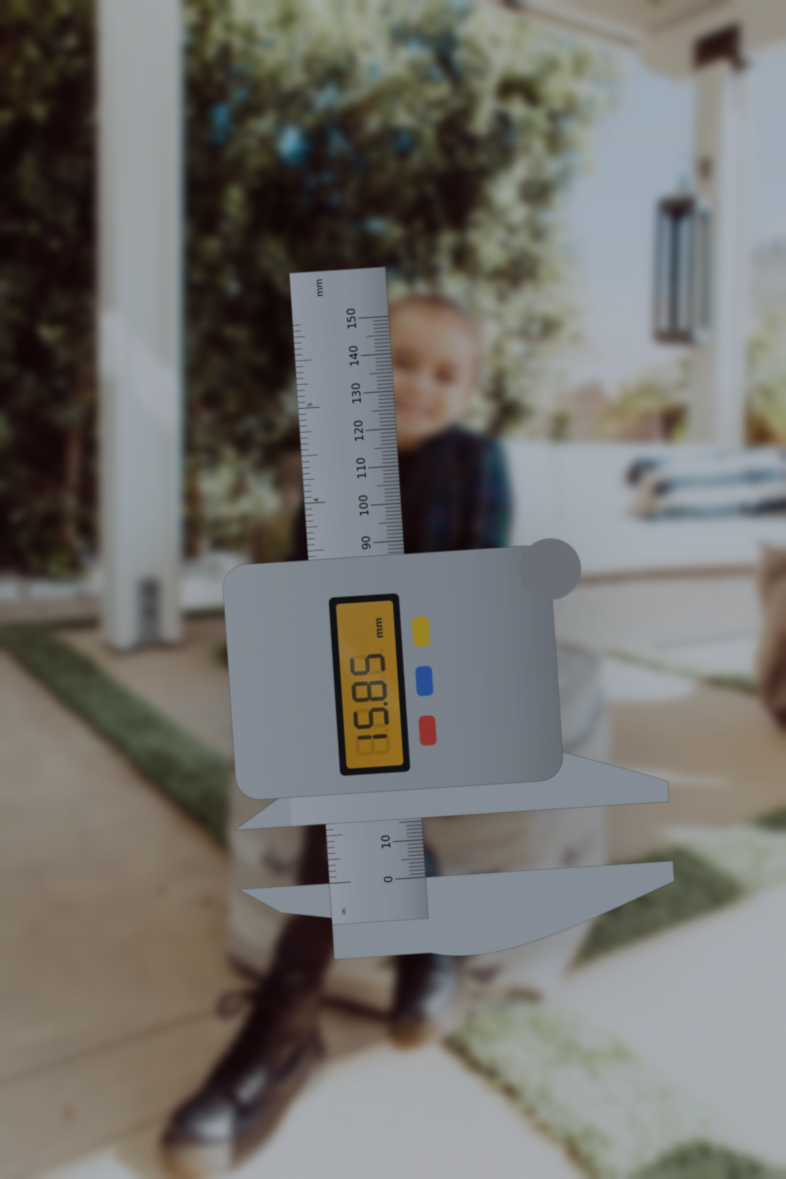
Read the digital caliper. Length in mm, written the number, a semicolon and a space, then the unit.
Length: 15.85; mm
